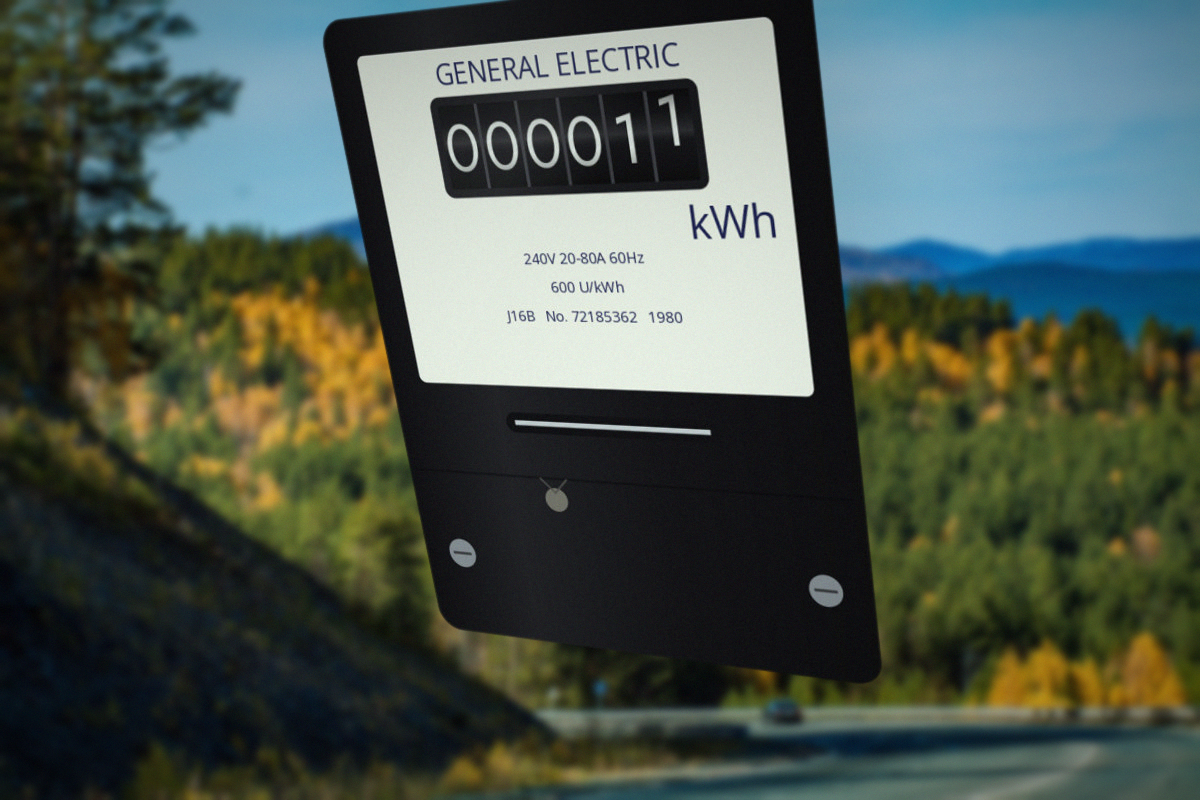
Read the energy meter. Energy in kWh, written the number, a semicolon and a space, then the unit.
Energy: 11; kWh
